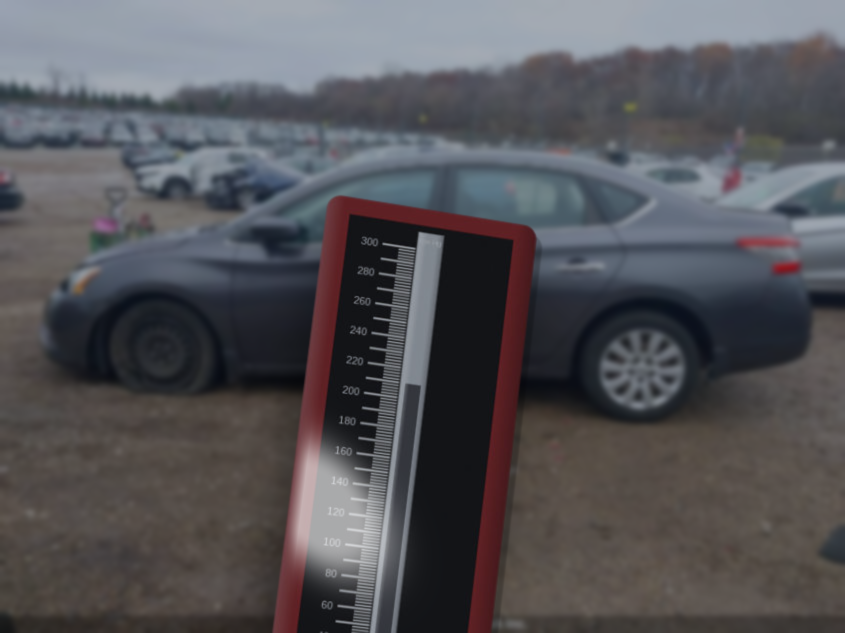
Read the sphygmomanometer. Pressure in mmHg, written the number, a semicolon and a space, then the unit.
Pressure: 210; mmHg
